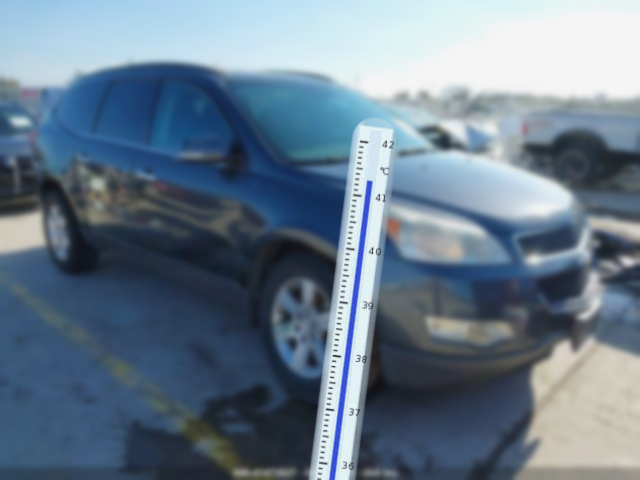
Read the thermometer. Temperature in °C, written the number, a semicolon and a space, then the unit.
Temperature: 41.3; °C
